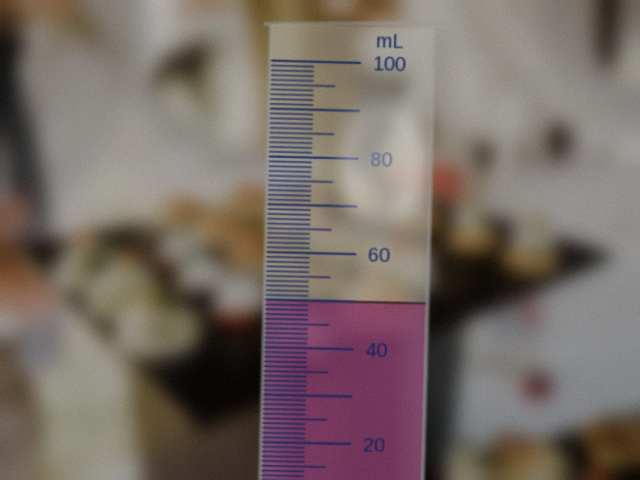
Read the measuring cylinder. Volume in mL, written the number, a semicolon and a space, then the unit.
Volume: 50; mL
